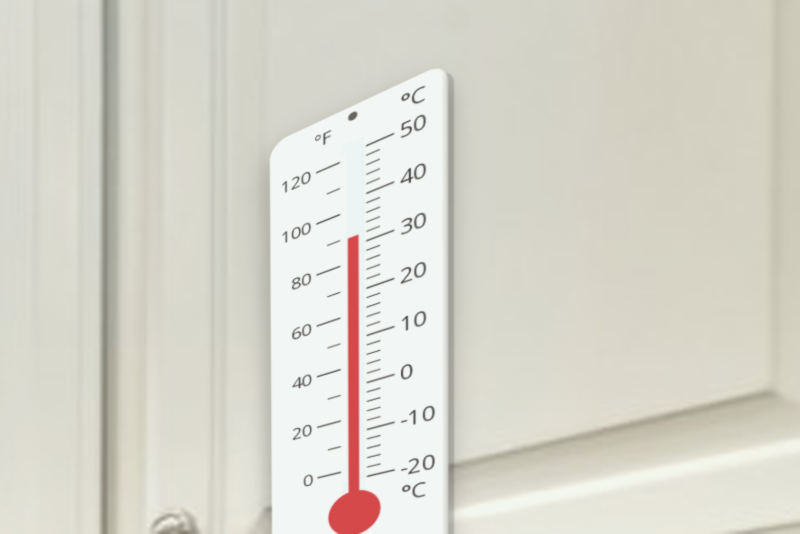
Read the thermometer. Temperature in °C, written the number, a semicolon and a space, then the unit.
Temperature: 32; °C
